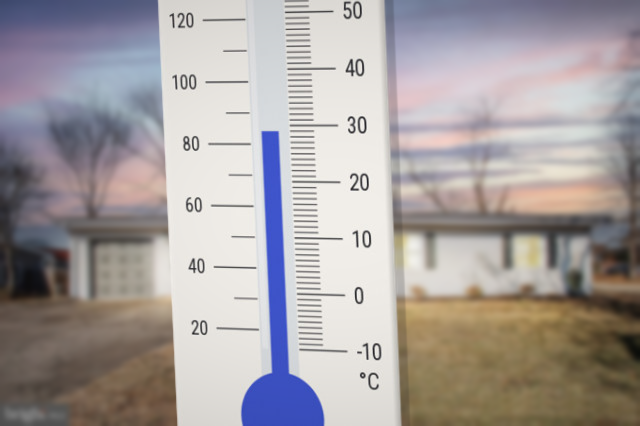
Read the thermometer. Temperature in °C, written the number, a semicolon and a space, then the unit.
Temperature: 29; °C
